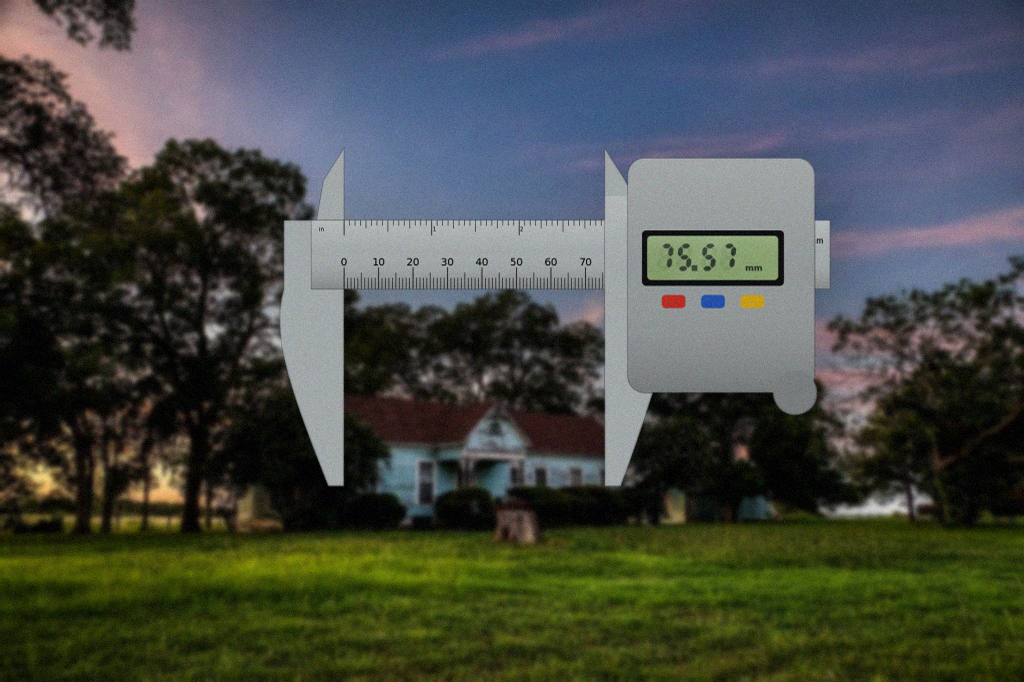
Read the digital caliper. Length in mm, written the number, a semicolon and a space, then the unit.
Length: 75.57; mm
